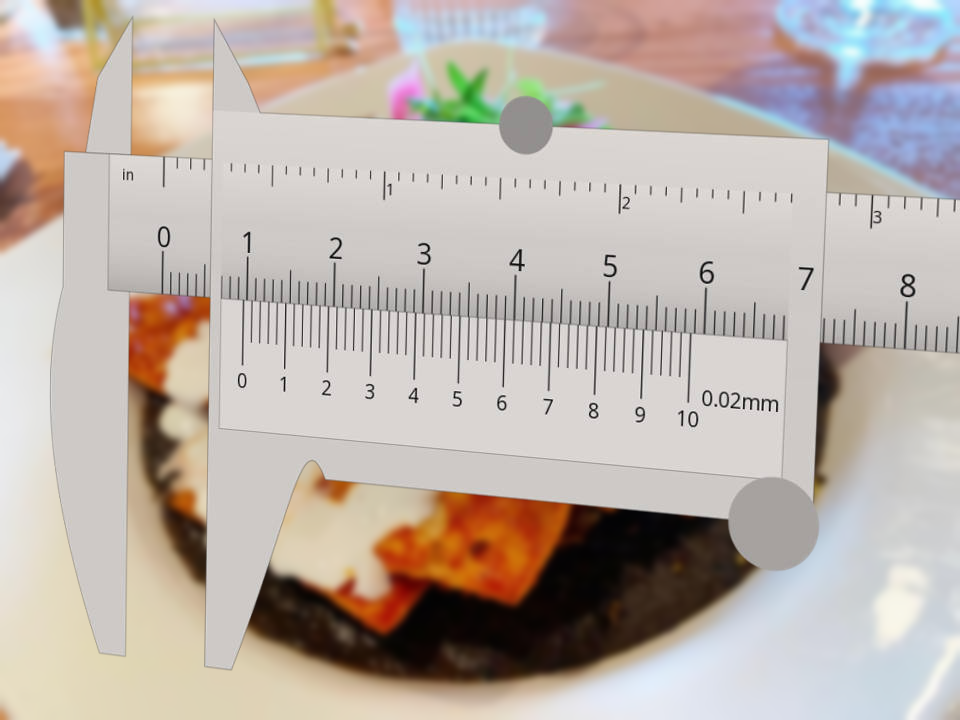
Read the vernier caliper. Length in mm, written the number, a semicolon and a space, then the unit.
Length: 9.6; mm
